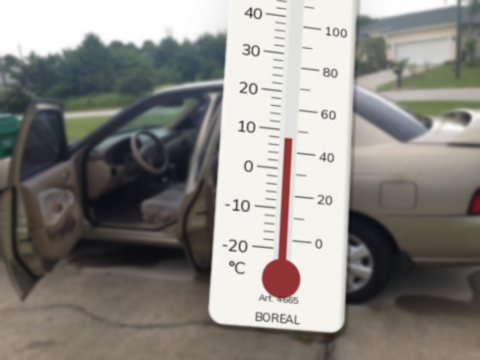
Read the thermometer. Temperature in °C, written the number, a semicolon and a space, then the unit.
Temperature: 8; °C
